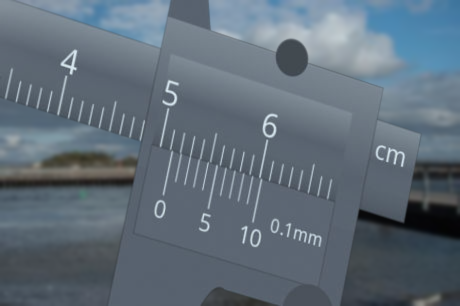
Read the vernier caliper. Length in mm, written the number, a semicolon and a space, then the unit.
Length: 51.2; mm
